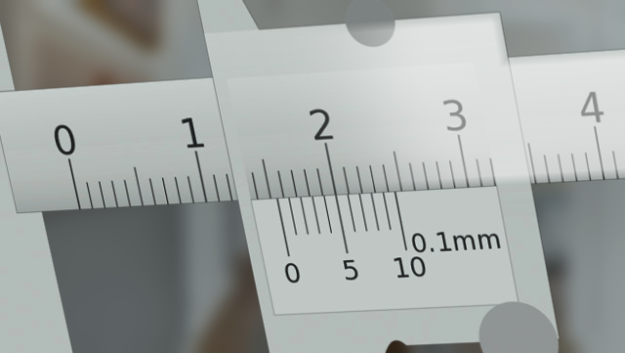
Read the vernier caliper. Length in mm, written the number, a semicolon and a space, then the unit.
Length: 15.5; mm
